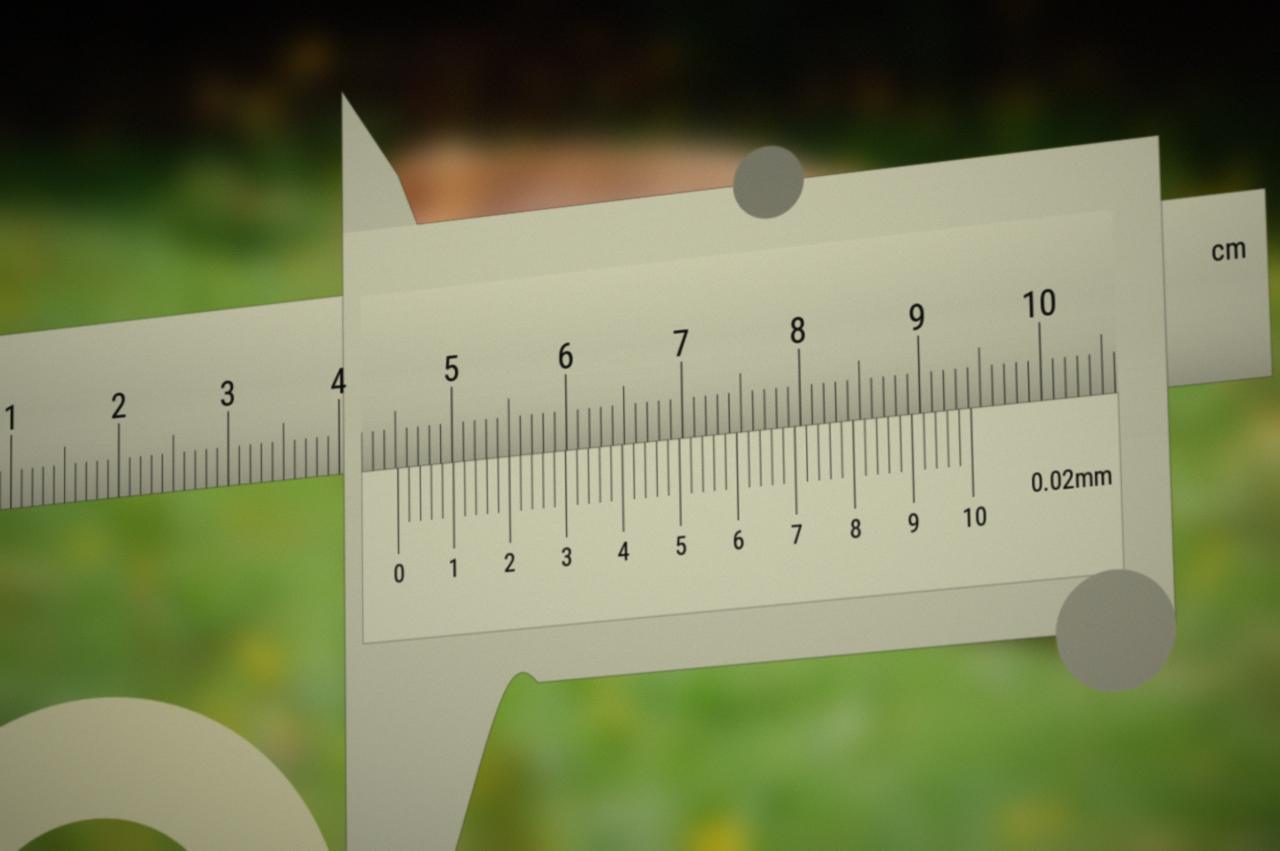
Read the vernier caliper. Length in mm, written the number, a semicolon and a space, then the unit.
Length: 45.2; mm
